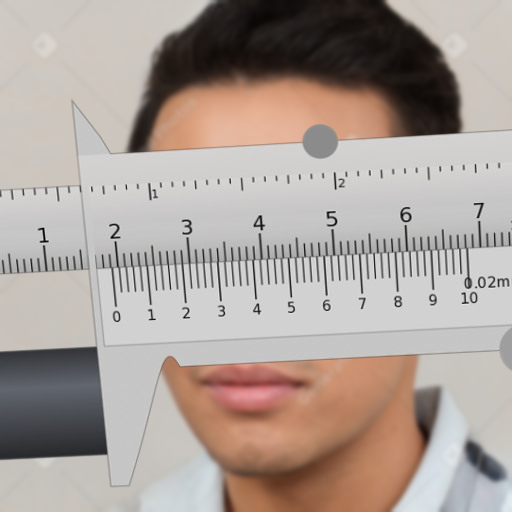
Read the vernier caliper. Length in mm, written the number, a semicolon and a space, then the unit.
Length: 19.2; mm
